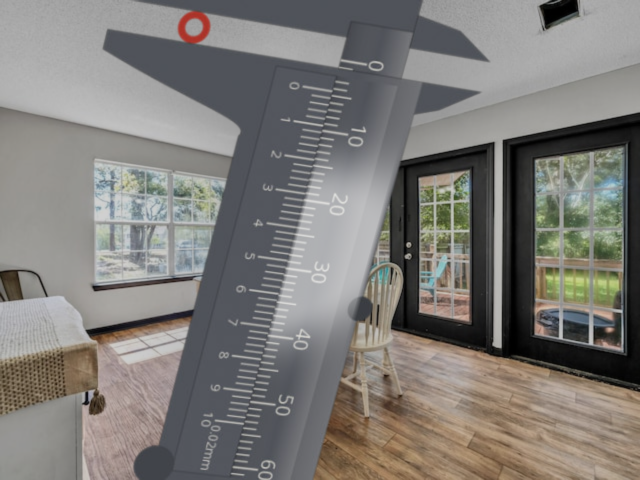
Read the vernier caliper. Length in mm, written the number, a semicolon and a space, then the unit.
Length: 4.4; mm
